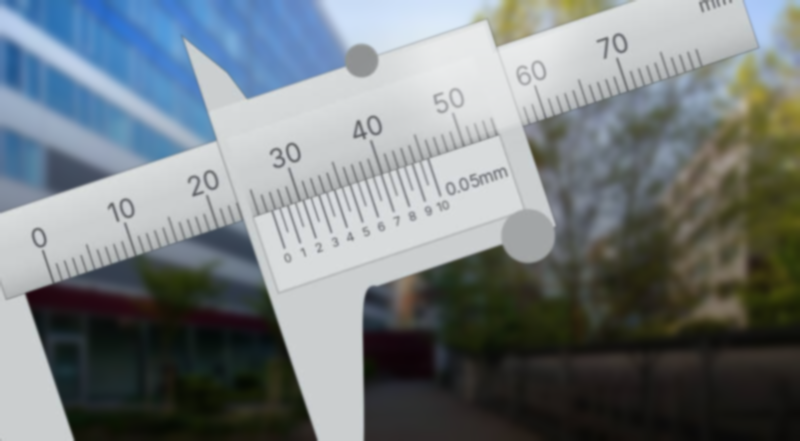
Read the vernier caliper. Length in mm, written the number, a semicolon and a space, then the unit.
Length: 26.6; mm
